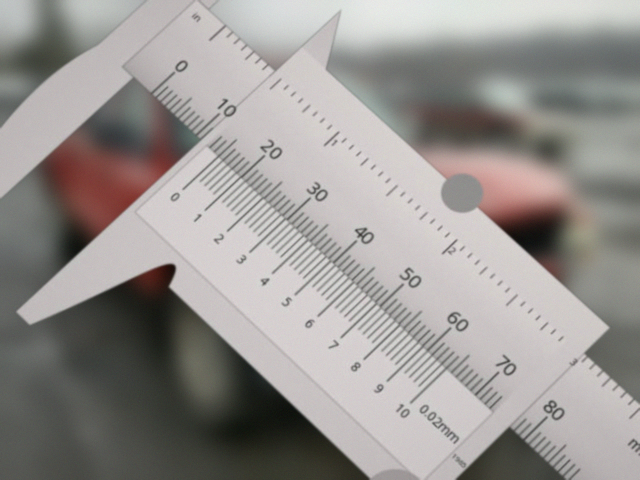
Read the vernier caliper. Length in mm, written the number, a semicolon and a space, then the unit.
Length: 15.0; mm
